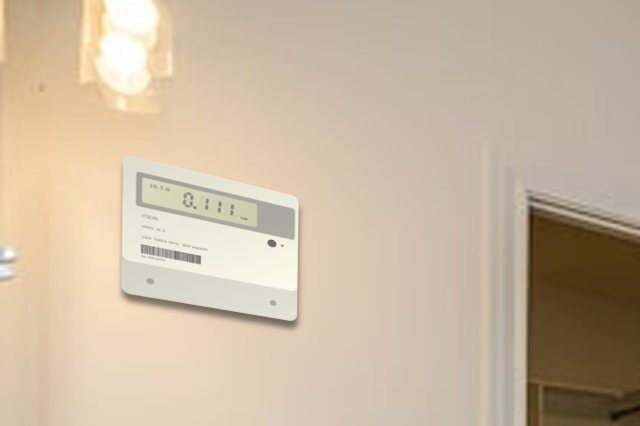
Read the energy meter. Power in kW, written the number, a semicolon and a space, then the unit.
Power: 0.111; kW
